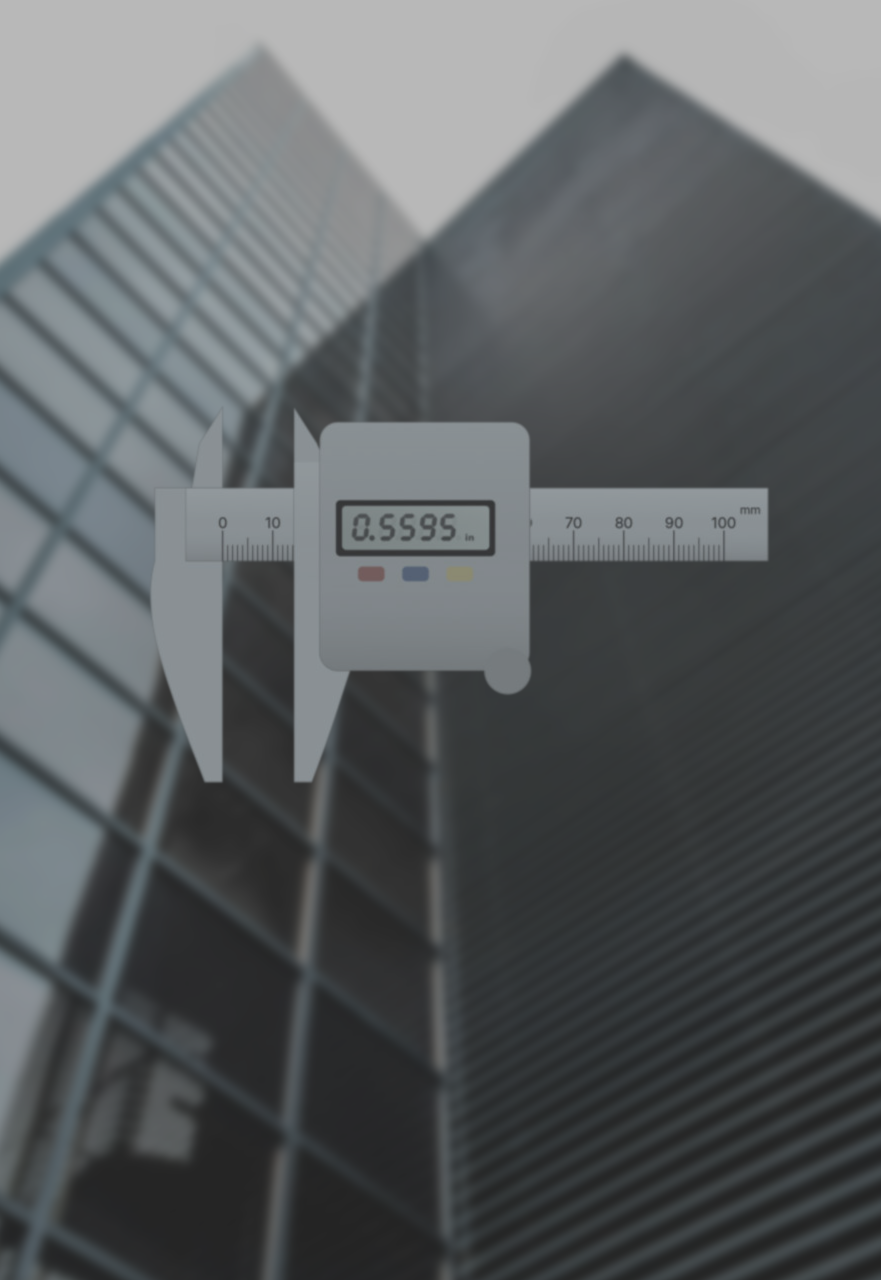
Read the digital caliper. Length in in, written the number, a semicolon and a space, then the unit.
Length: 0.5595; in
